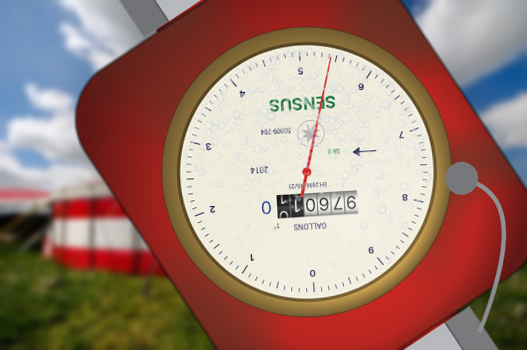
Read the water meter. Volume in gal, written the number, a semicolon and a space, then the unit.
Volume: 9760105.4; gal
